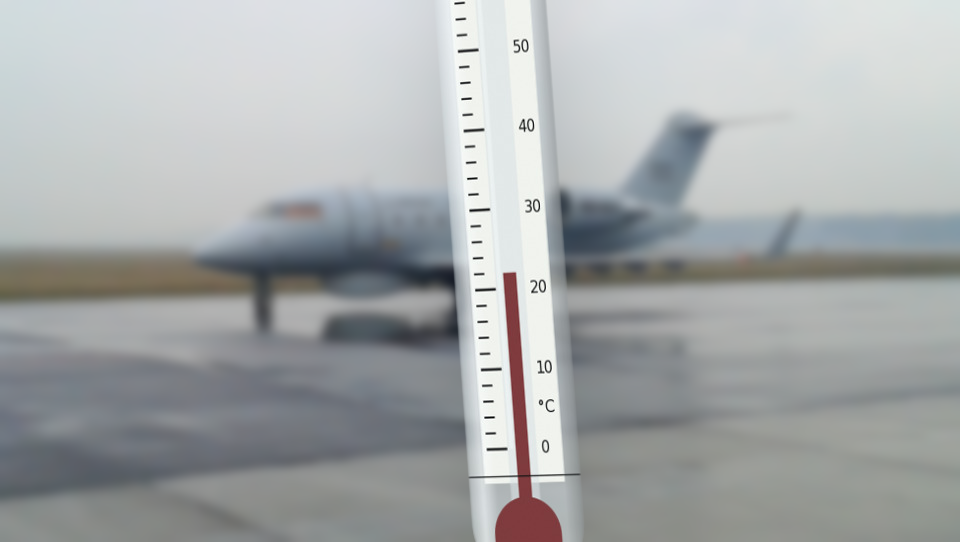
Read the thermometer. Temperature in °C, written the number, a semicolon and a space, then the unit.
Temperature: 22; °C
